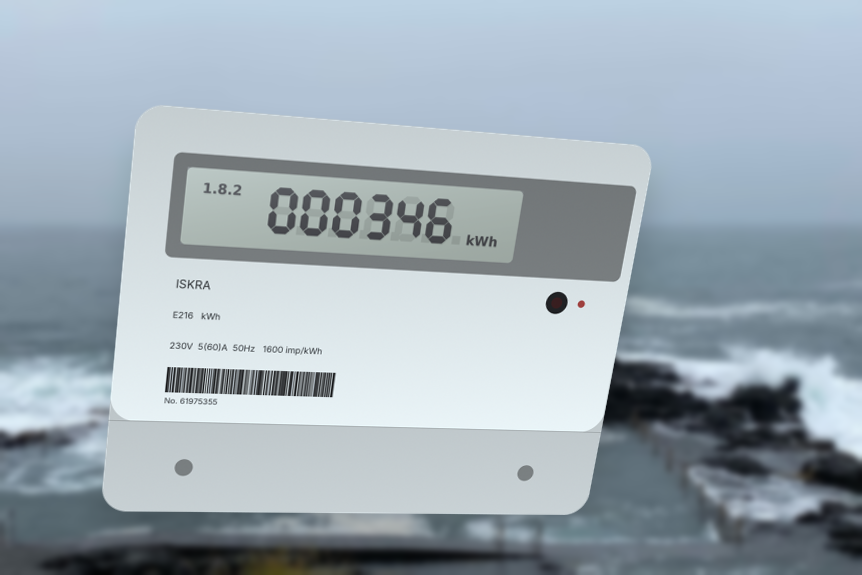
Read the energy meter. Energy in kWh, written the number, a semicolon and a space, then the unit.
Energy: 346; kWh
